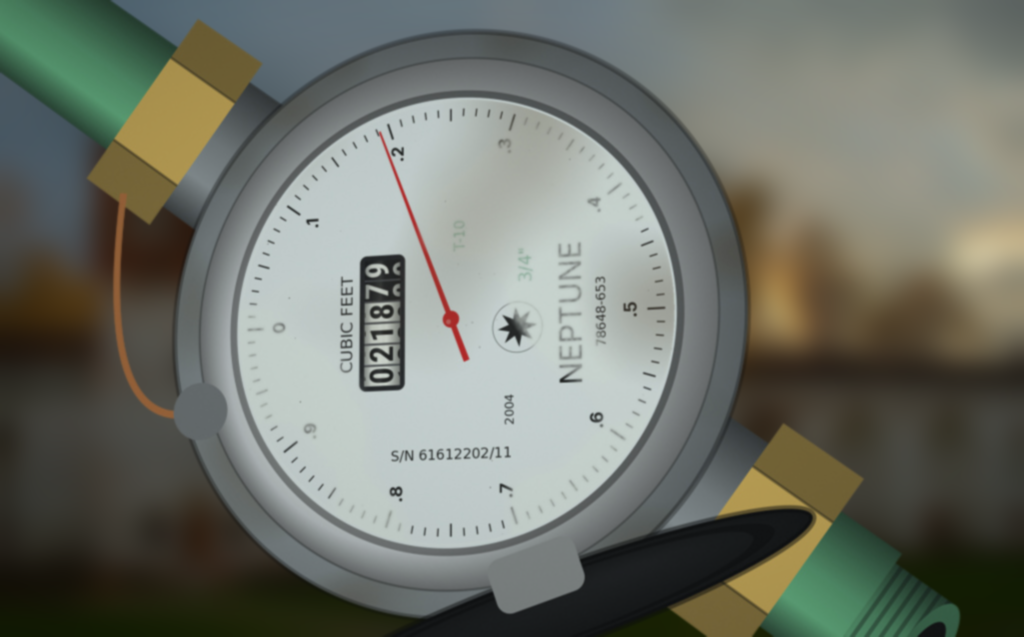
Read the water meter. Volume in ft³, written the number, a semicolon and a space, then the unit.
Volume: 21879.19; ft³
